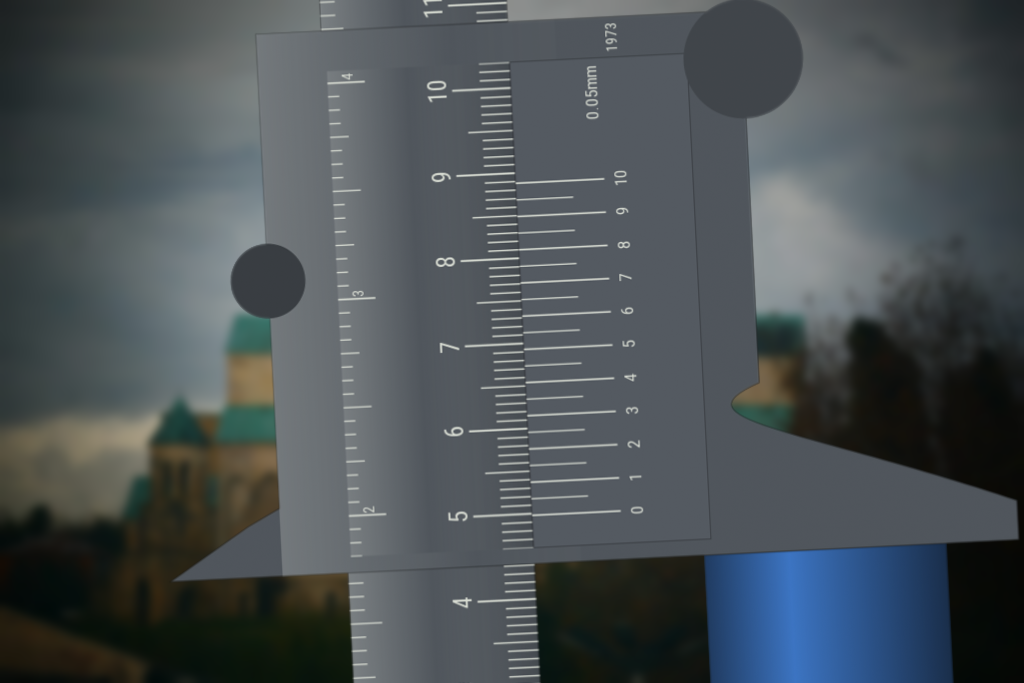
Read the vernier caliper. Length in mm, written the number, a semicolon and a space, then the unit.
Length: 49.8; mm
